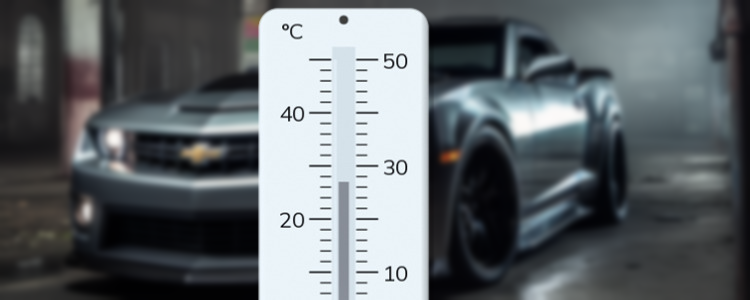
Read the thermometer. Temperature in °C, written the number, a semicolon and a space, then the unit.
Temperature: 27; °C
